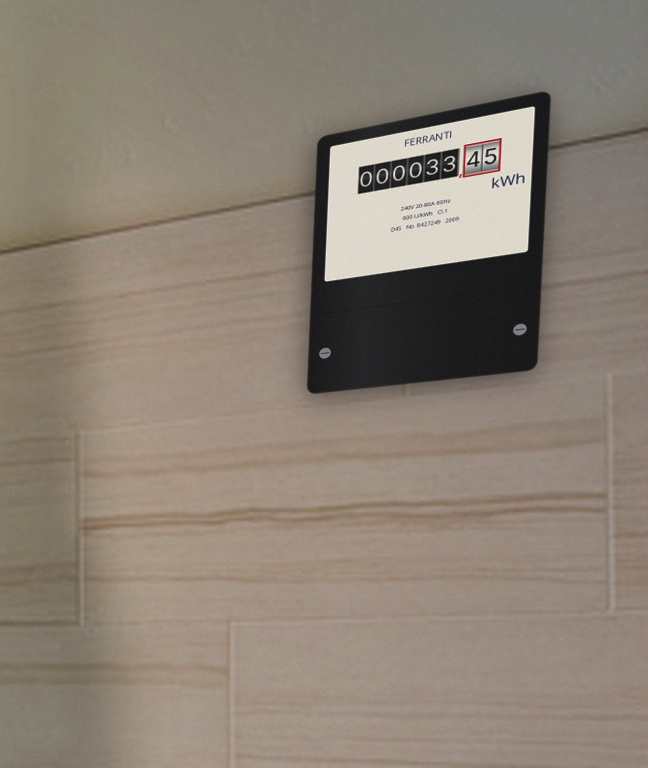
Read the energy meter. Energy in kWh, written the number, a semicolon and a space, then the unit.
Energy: 33.45; kWh
